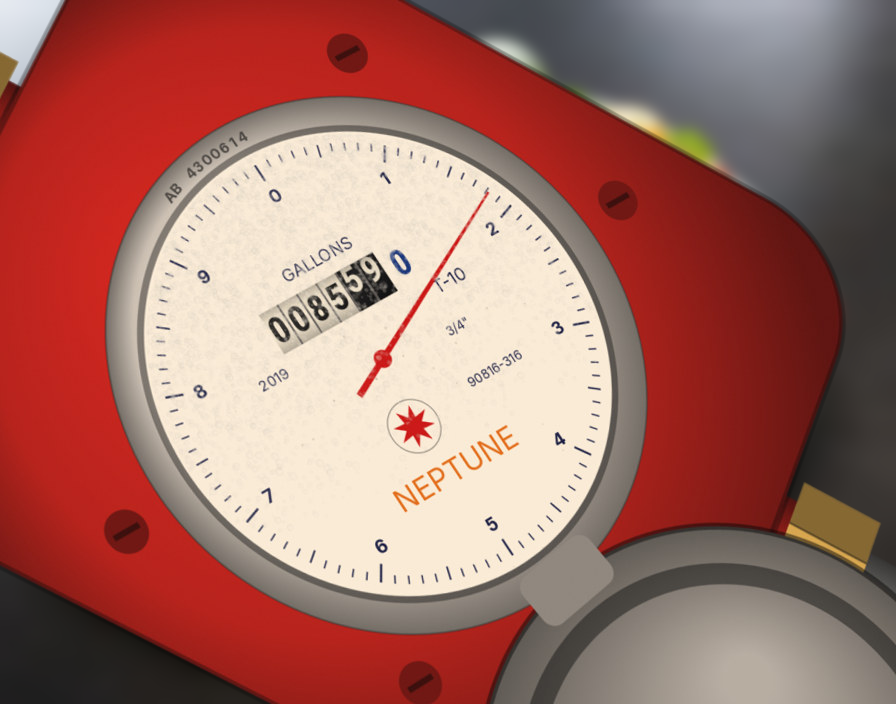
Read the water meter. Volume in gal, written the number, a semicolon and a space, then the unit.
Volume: 85591.8; gal
